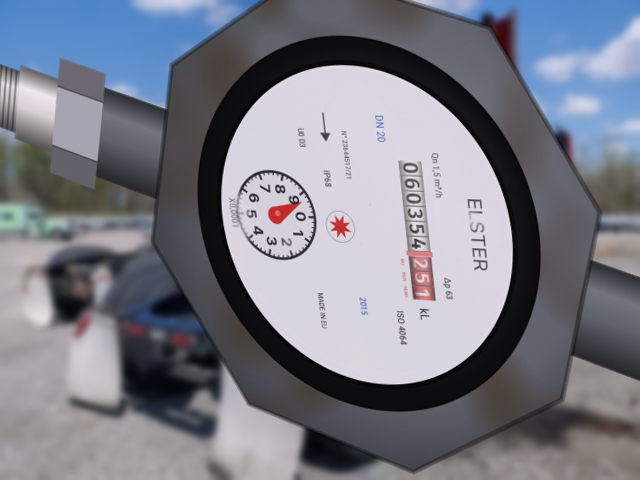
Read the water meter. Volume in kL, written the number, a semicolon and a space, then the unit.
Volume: 60354.2509; kL
